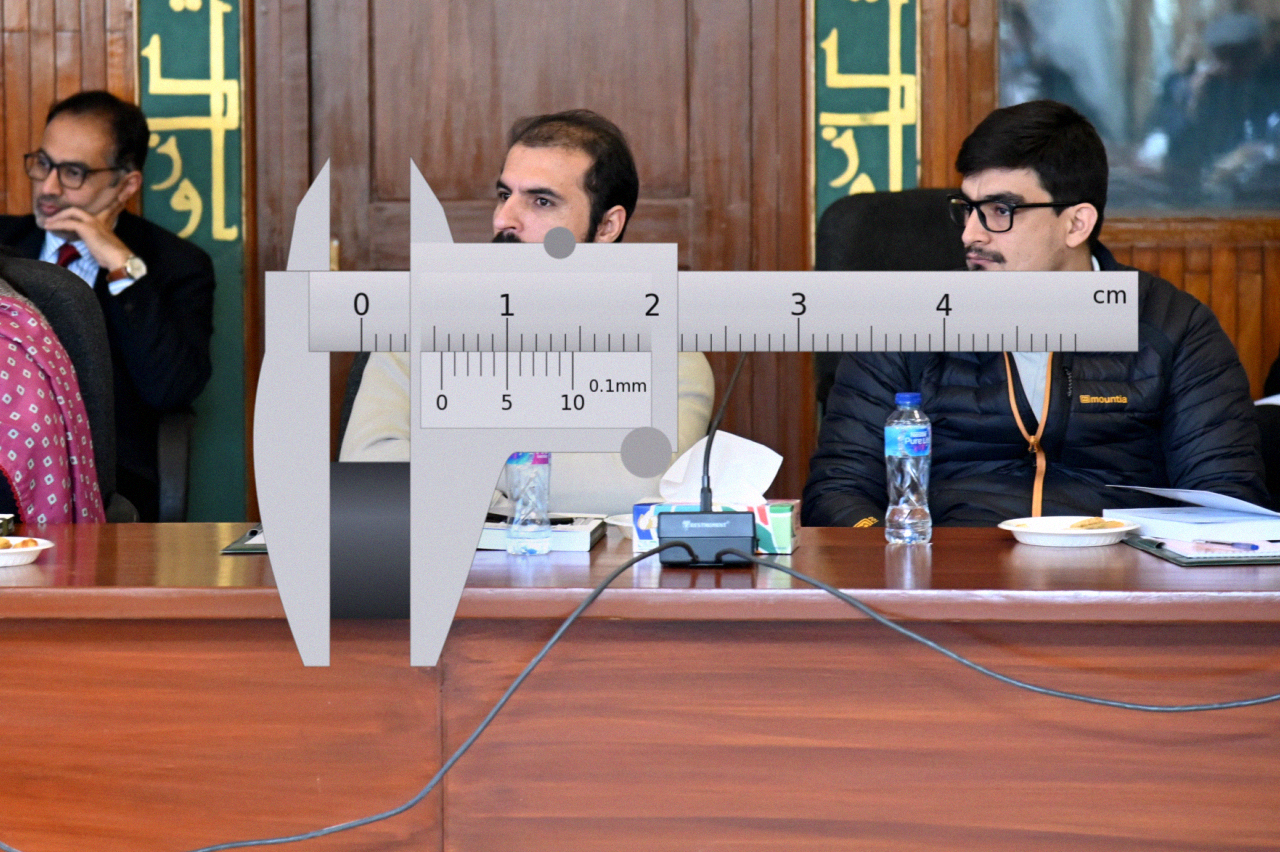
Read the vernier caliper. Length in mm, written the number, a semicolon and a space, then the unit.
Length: 5.5; mm
